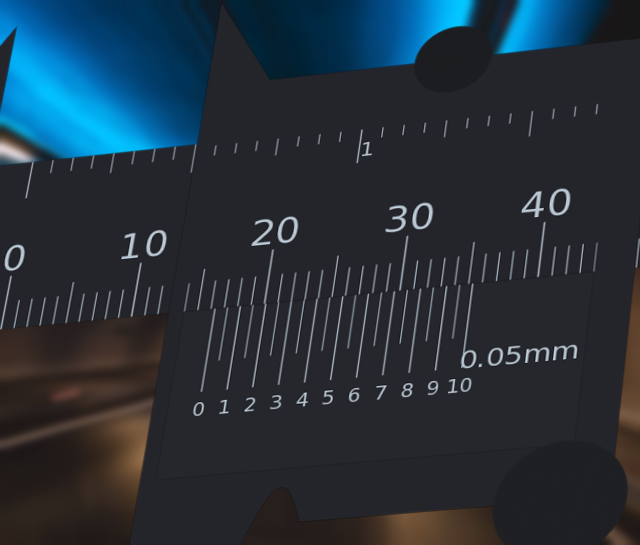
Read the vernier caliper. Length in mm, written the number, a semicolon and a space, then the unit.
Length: 16.3; mm
